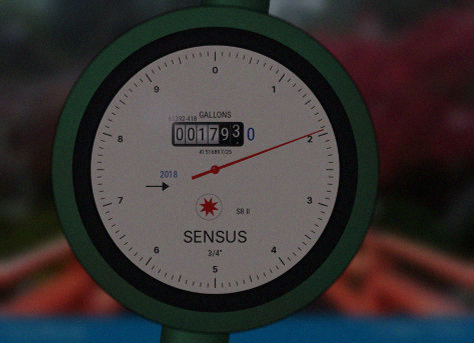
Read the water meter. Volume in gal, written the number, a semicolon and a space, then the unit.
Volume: 17931.9; gal
